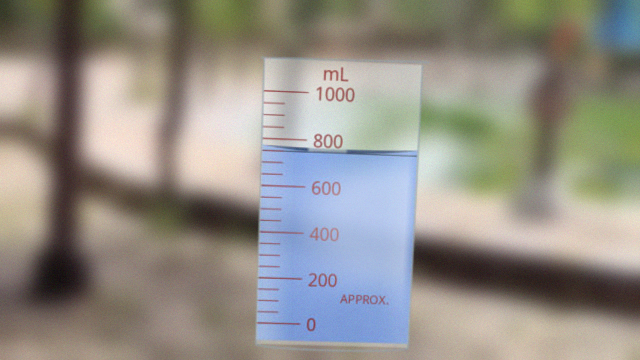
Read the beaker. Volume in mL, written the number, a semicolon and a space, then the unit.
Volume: 750; mL
